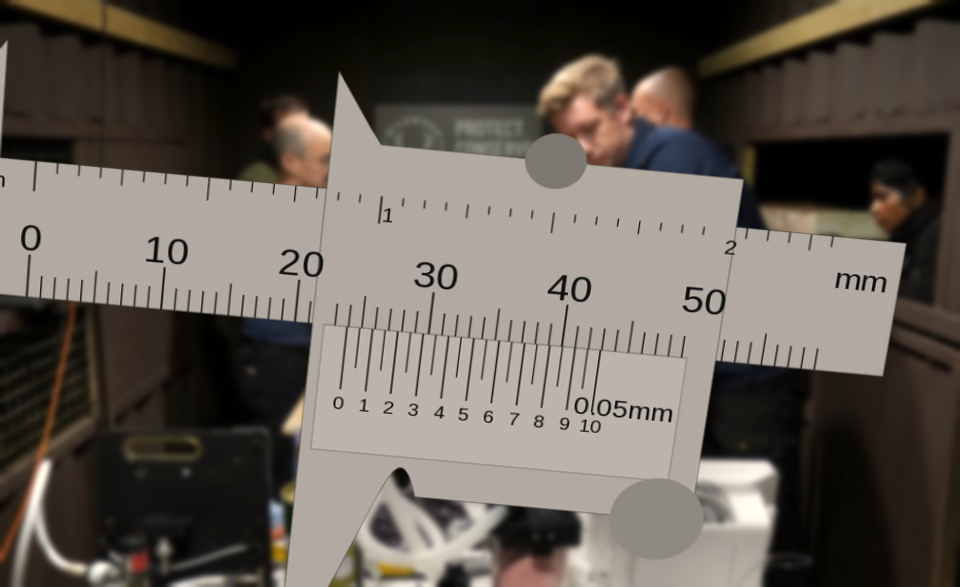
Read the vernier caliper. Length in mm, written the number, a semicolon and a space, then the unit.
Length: 23.9; mm
